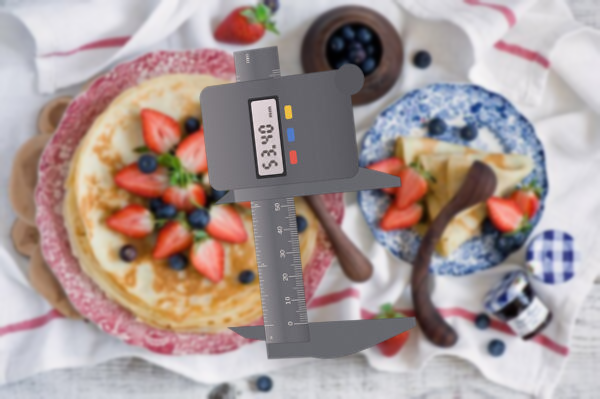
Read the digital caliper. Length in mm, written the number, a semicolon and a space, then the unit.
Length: 53.40; mm
